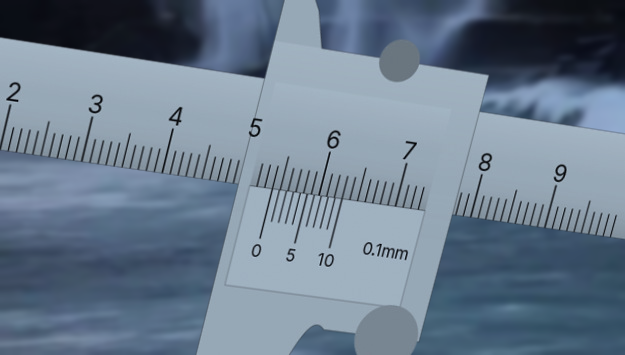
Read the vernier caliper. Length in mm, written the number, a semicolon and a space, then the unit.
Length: 54.0; mm
